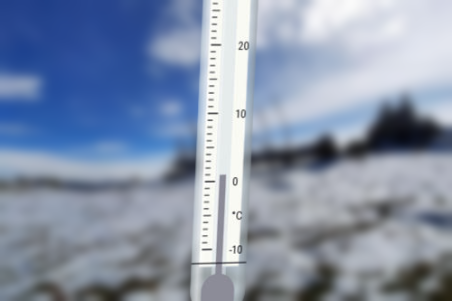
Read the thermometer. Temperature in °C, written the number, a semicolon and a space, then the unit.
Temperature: 1; °C
